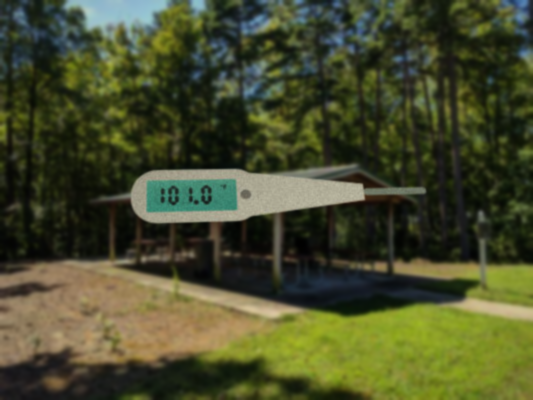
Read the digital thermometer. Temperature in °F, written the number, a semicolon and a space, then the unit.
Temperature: 101.0; °F
